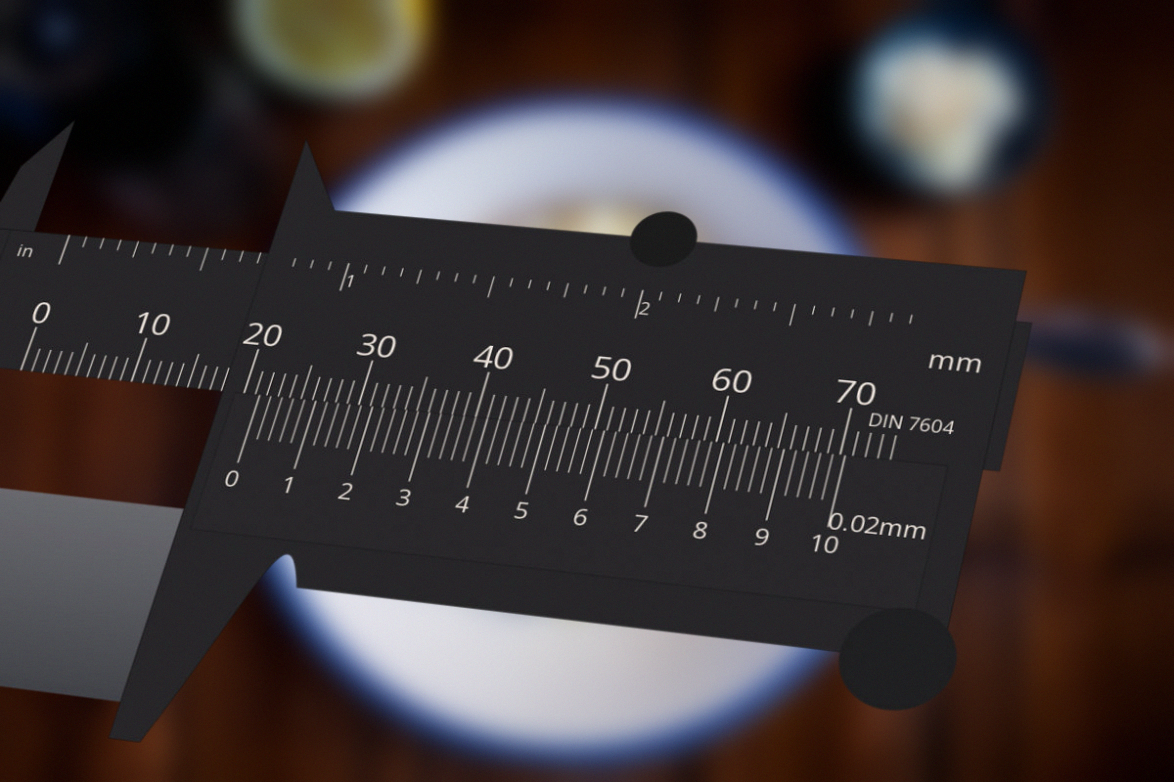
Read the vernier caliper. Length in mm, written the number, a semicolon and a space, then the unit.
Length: 21.4; mm
